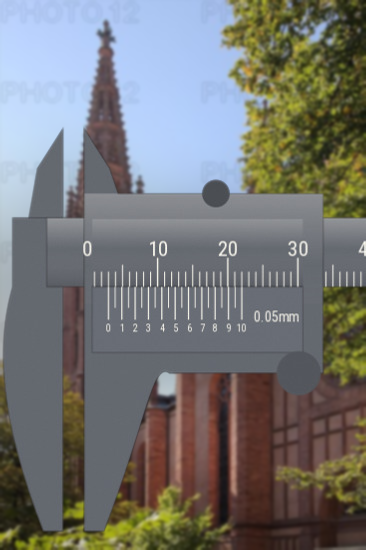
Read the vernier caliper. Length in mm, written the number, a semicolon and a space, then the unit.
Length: 3.0; mm
